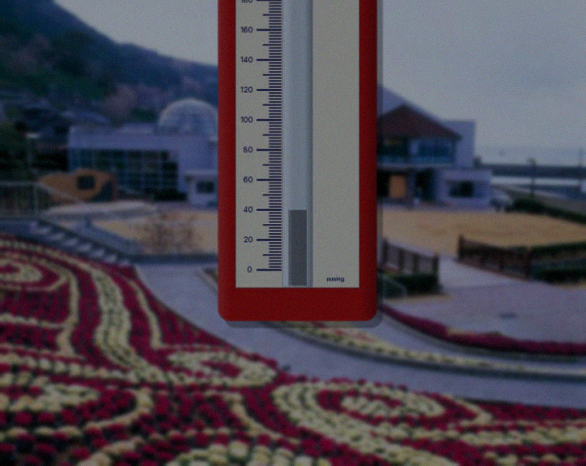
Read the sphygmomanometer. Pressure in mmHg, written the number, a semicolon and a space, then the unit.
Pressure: 40; mmHg
